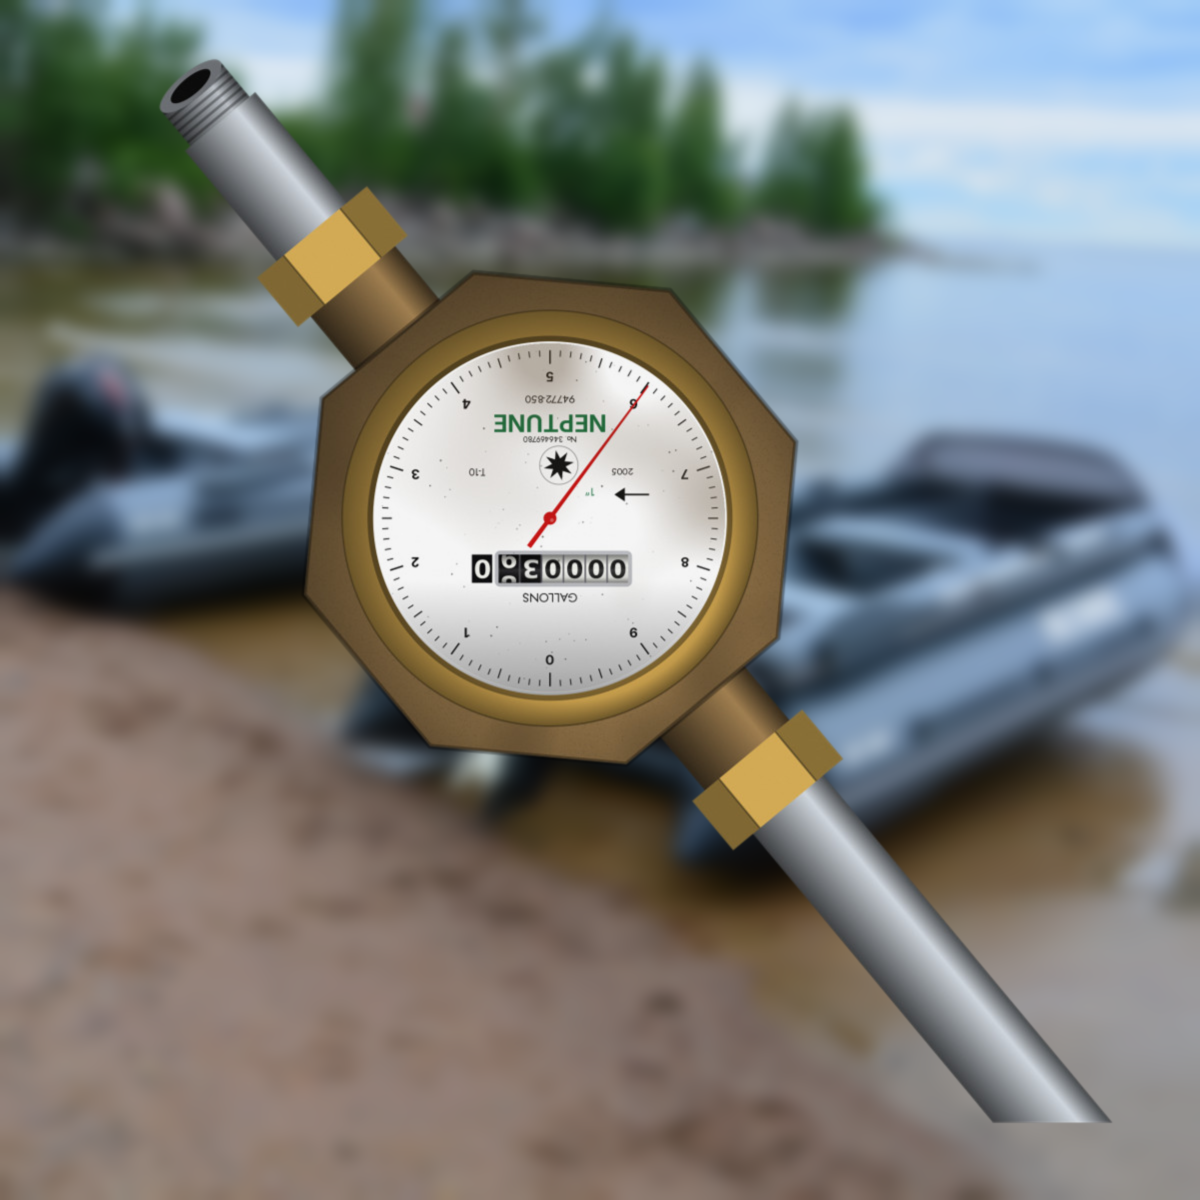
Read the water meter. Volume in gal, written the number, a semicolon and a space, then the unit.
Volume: 386.0; gal
